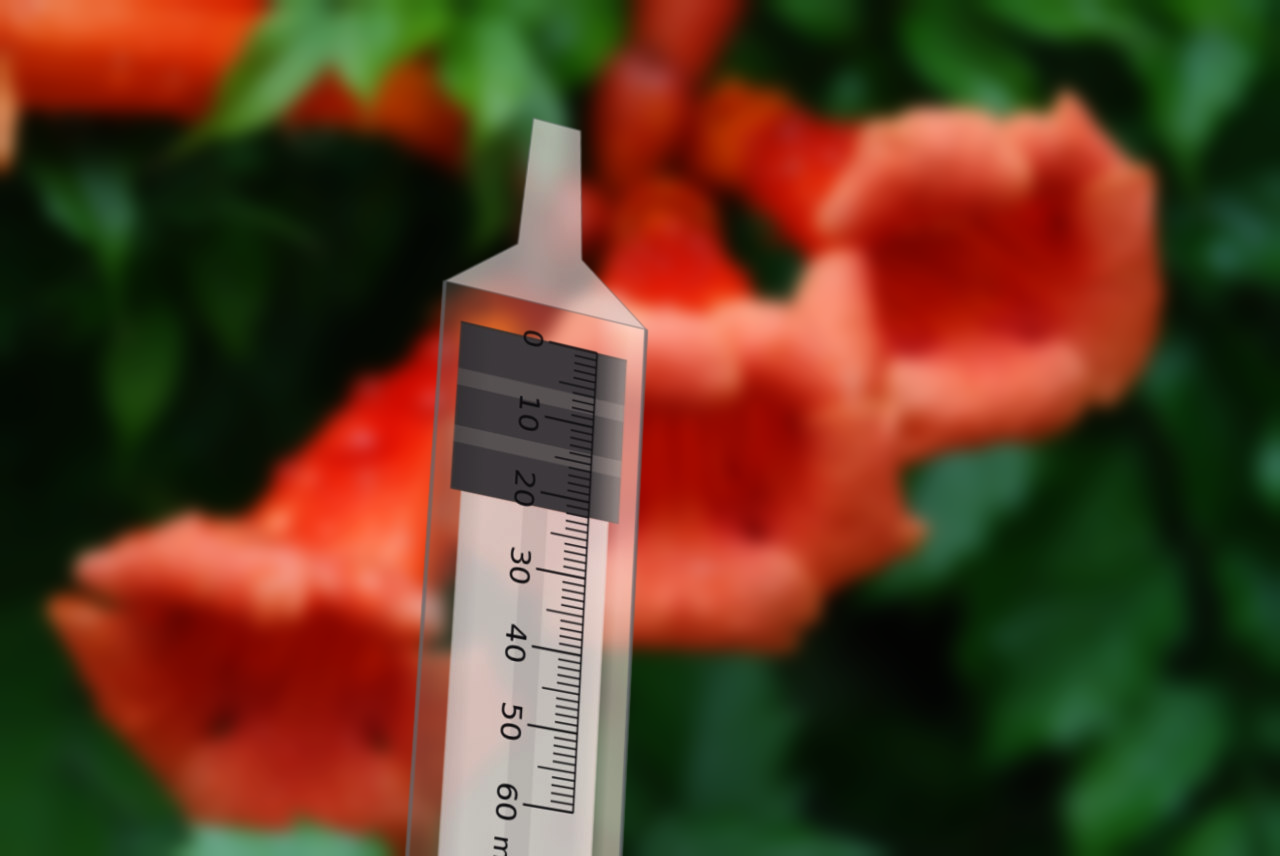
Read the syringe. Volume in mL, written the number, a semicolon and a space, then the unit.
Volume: 0; mL
